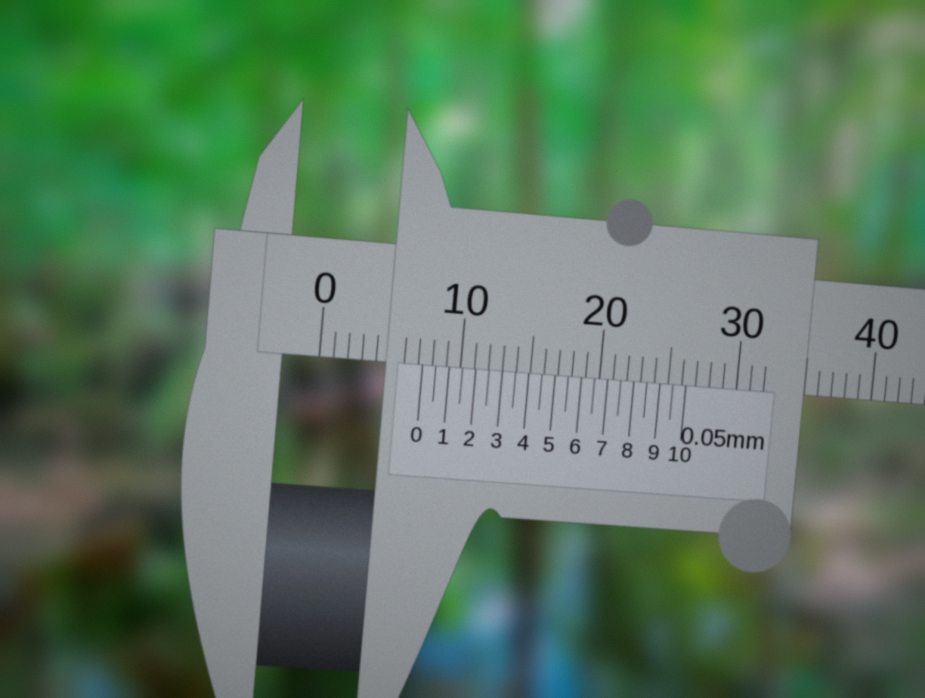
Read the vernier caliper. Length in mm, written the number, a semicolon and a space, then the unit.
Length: 7.3; mm
